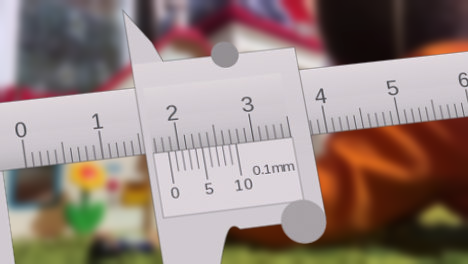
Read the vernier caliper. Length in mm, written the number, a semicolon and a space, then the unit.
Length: 18.6; mm
